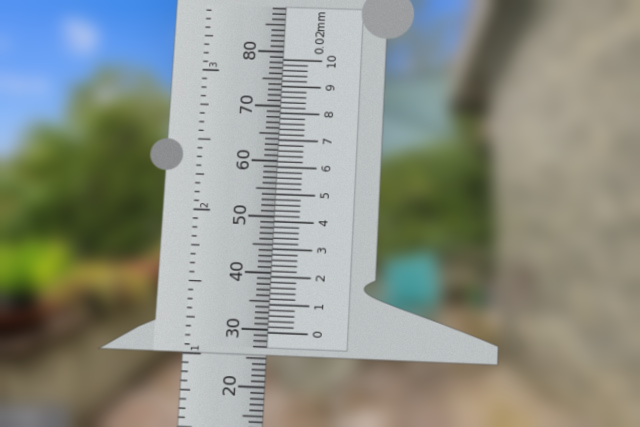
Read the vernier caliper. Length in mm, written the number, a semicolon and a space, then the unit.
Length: 29.5; mm
